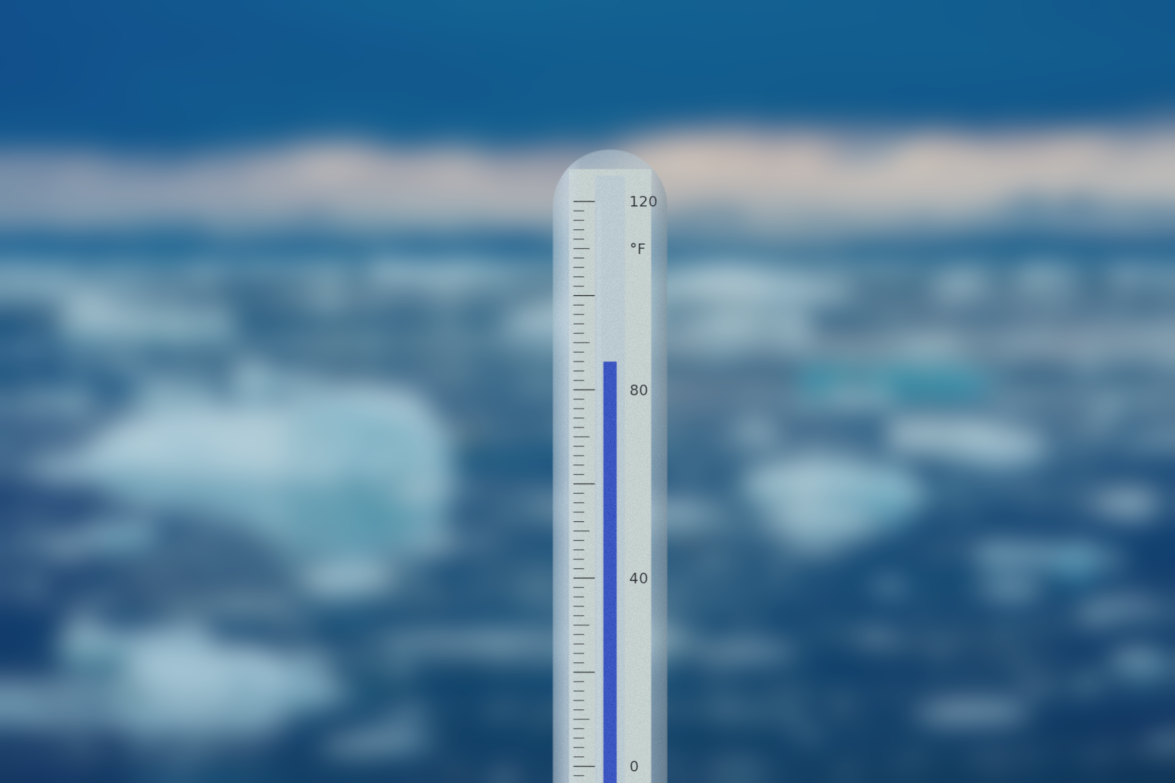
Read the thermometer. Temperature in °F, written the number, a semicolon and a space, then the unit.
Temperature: 86; °F
